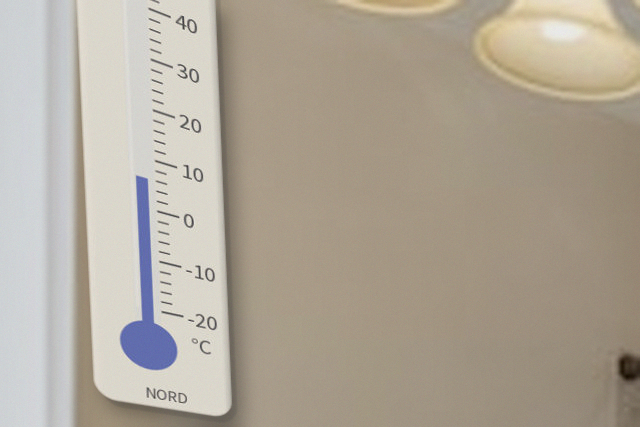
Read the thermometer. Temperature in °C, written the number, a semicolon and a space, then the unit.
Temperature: 6; °C
